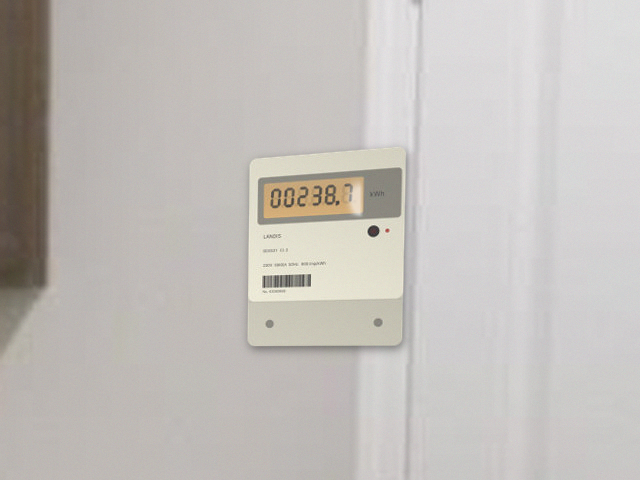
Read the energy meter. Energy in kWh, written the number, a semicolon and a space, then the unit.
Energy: 238.7; kWh
